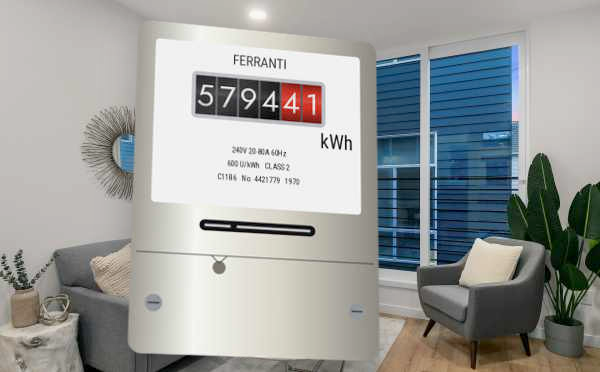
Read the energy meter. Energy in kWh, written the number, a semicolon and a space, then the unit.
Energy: 5794.41; kWh
